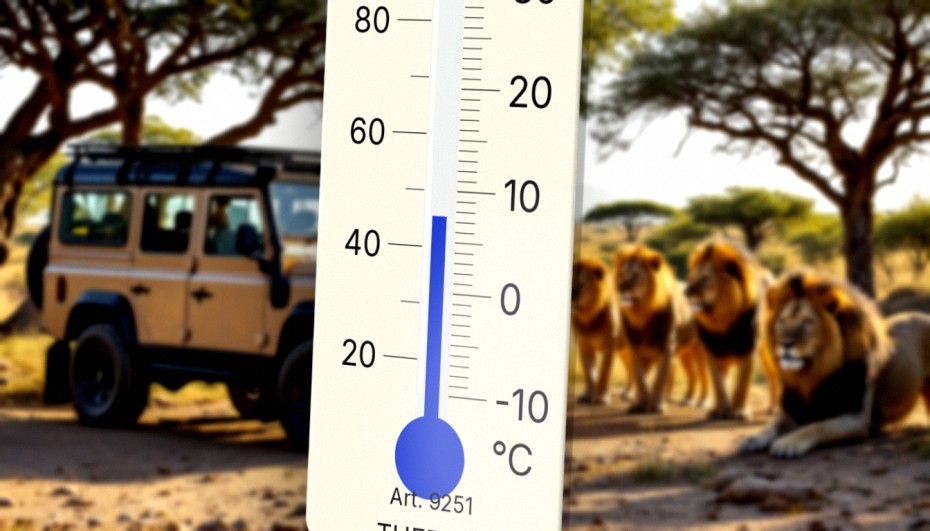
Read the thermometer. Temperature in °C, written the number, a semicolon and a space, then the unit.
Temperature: 7.5; °C
